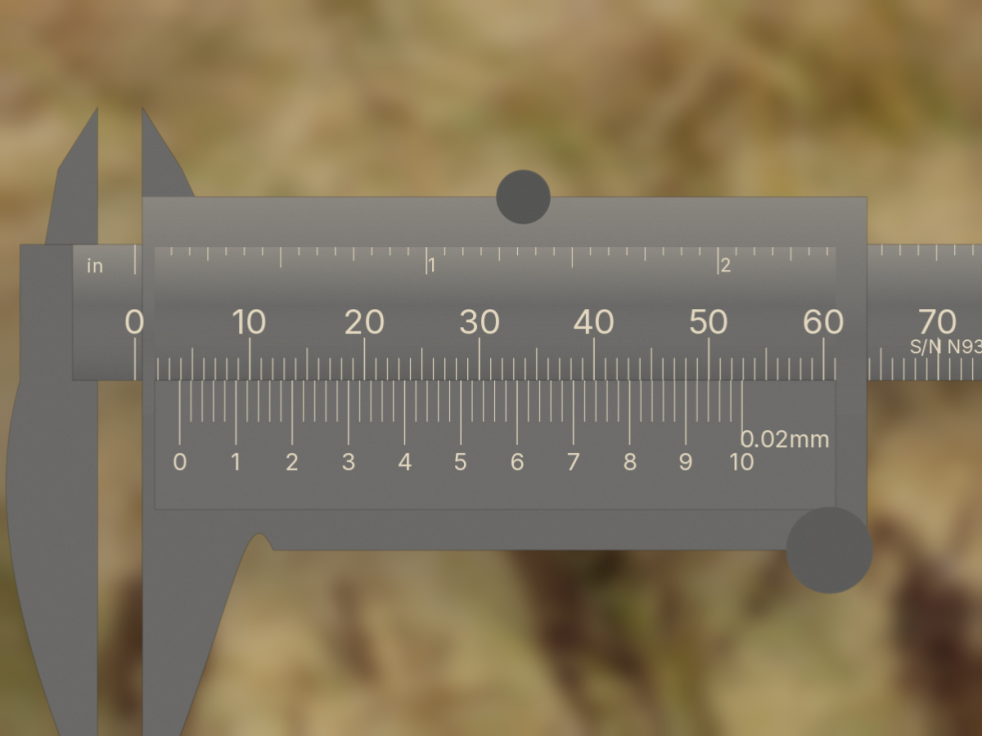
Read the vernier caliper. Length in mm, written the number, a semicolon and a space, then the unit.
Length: 3.9; mm
